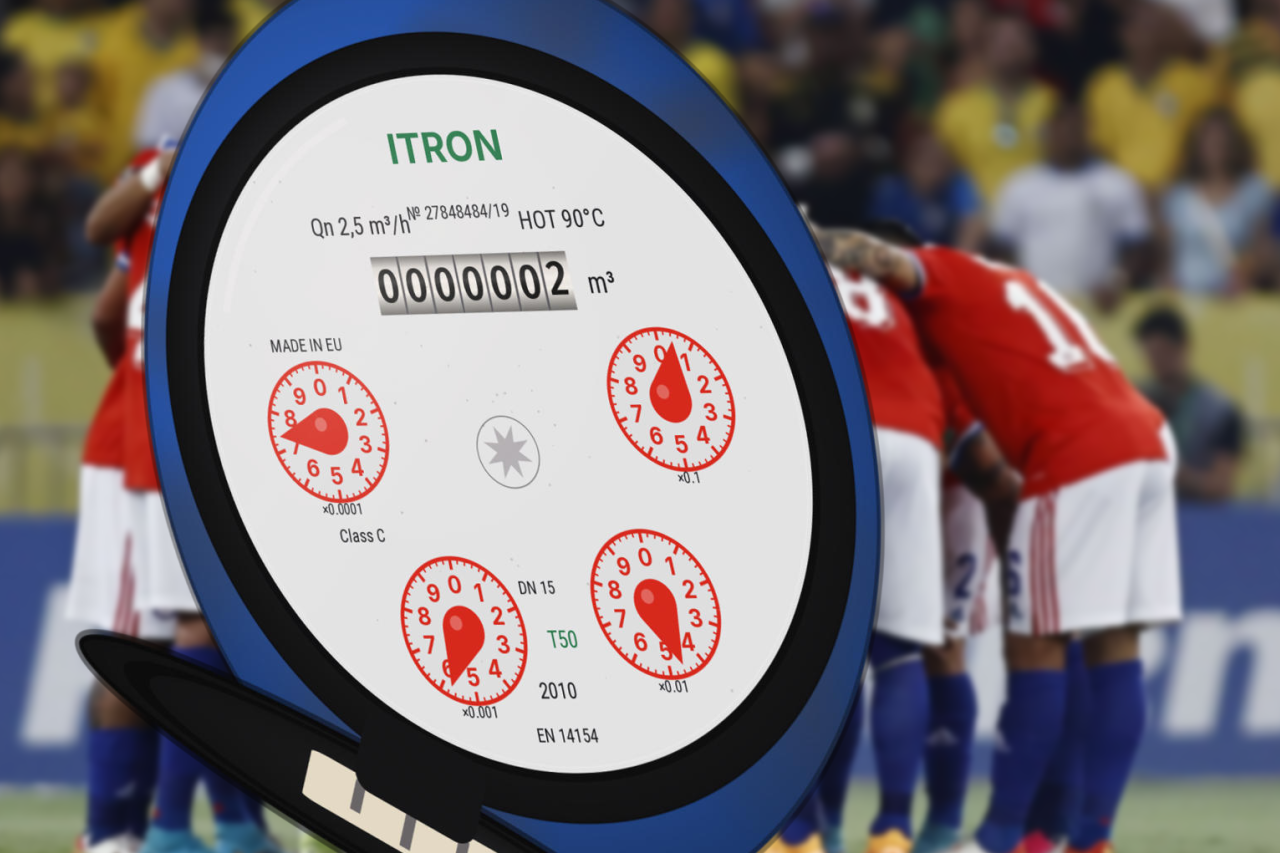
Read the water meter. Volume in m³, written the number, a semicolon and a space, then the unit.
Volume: 2.0457; m³
